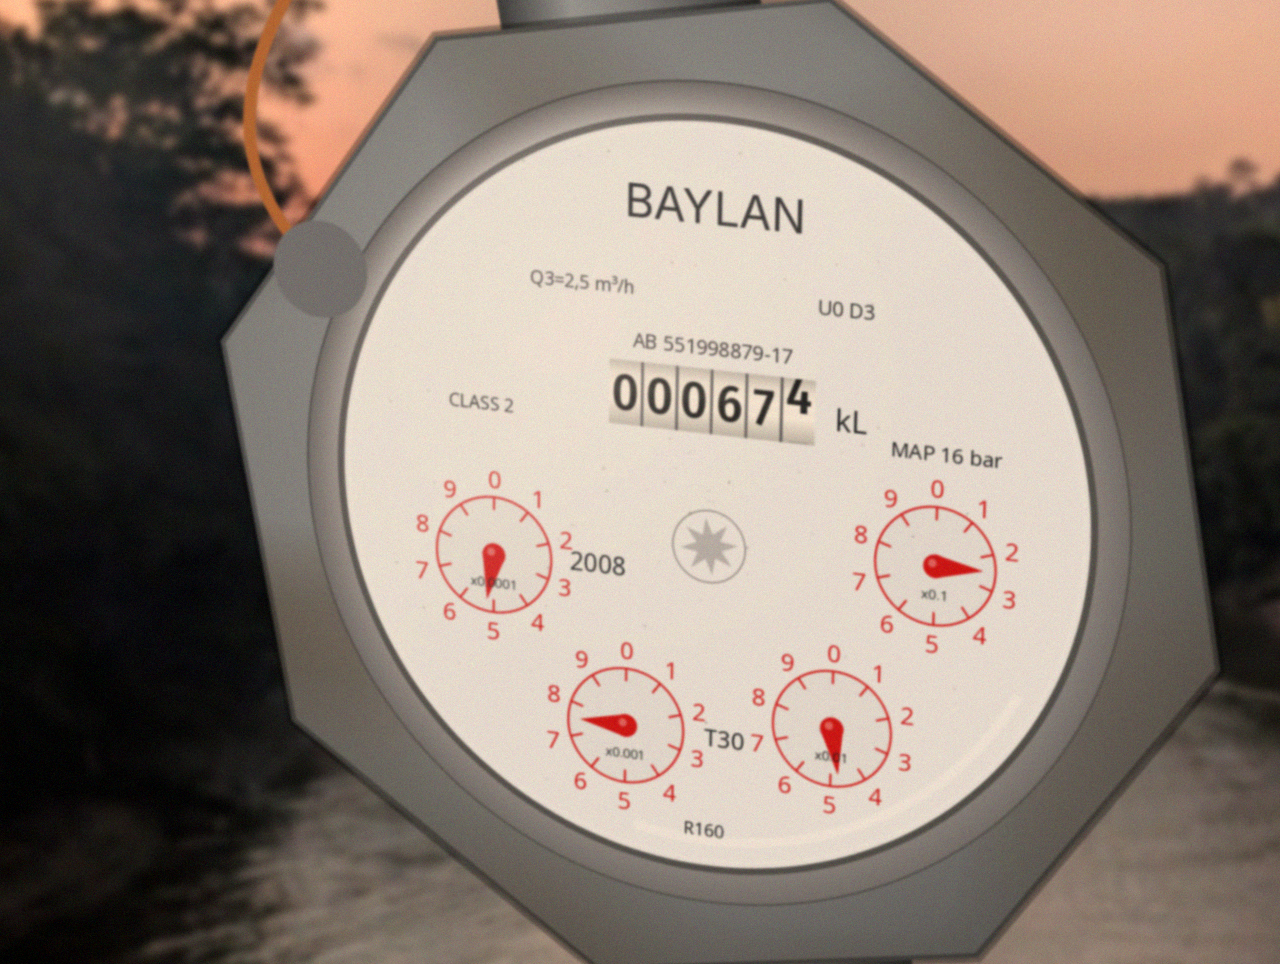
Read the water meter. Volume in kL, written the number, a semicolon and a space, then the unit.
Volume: 674.2475; kL
